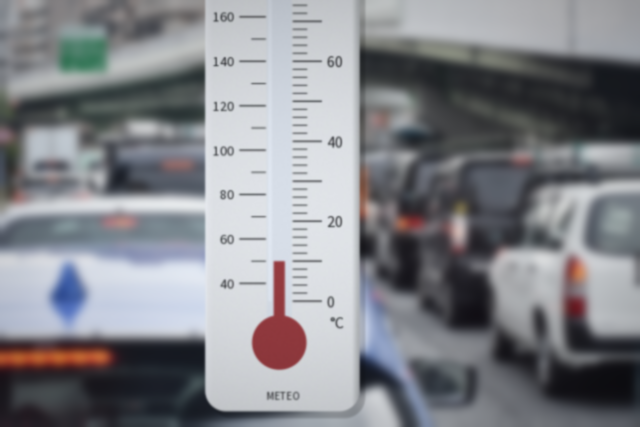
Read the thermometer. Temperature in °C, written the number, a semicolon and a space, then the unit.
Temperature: 10; °C
